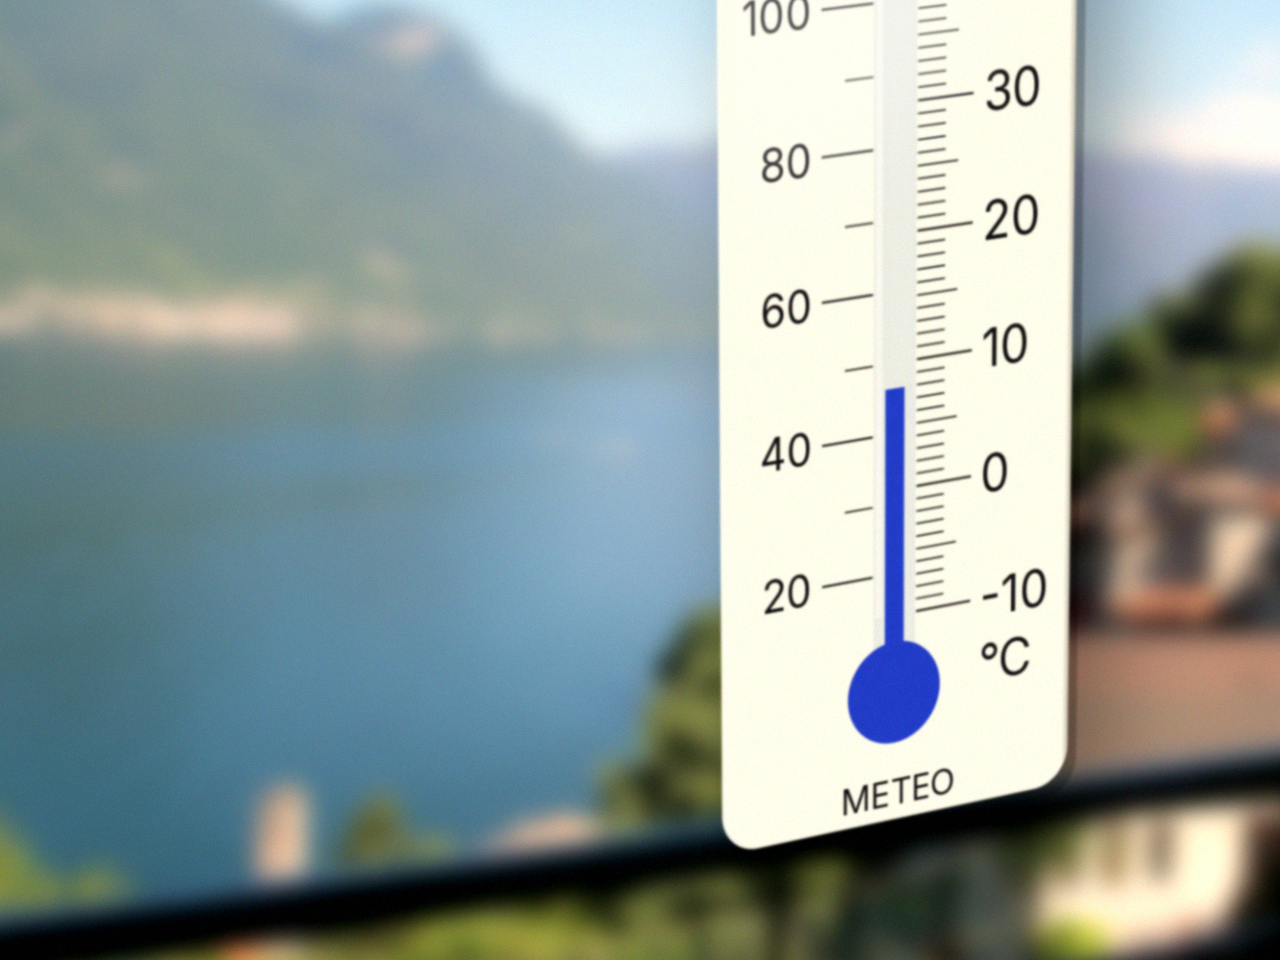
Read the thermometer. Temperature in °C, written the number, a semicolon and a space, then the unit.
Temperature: 8; °C
